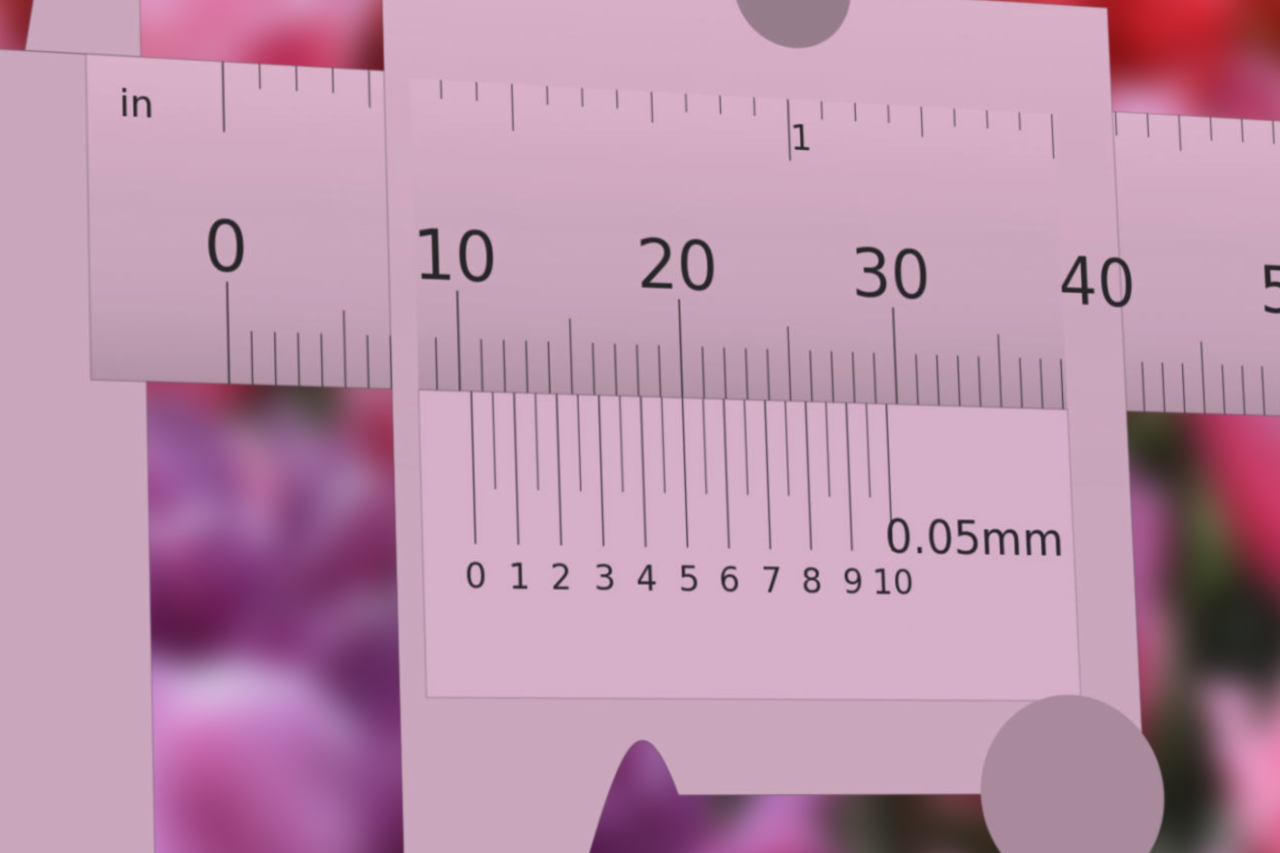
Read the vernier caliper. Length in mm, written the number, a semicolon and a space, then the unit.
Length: 10.5; mm
